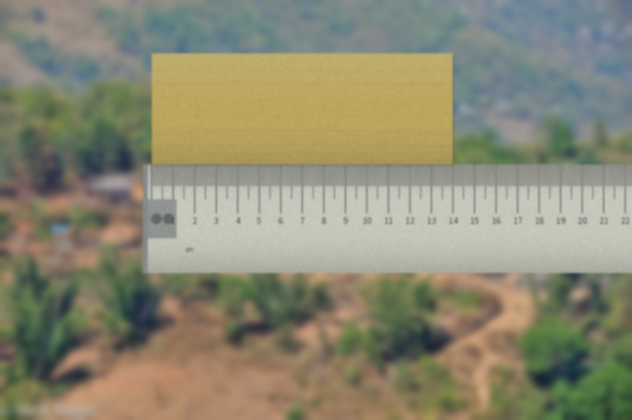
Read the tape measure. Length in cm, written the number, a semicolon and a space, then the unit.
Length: 14; cm
